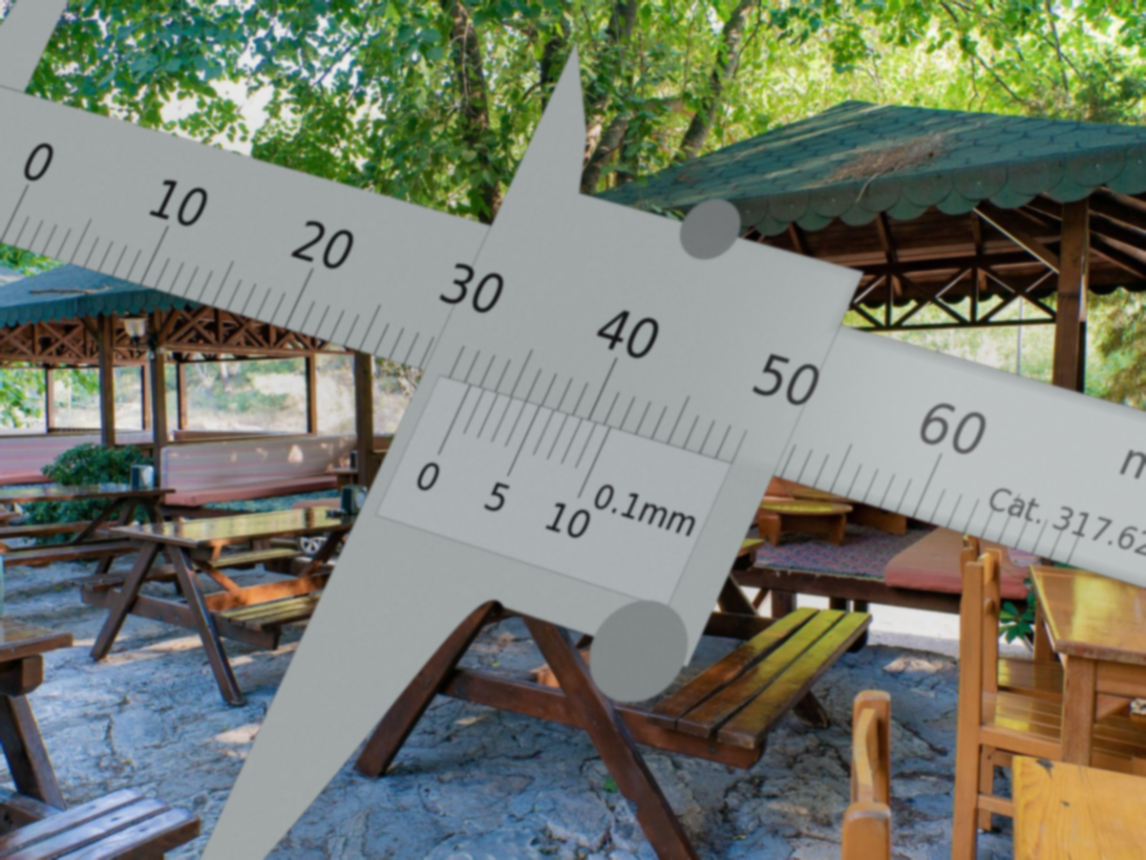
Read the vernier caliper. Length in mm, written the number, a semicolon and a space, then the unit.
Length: 32.4; mm
